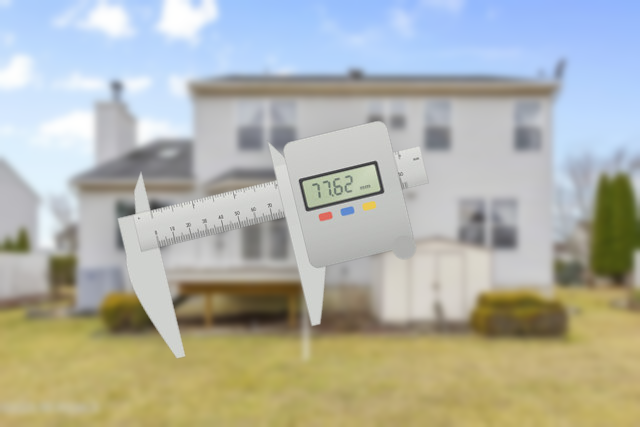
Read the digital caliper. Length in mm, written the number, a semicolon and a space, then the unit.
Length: 77.62; mm
